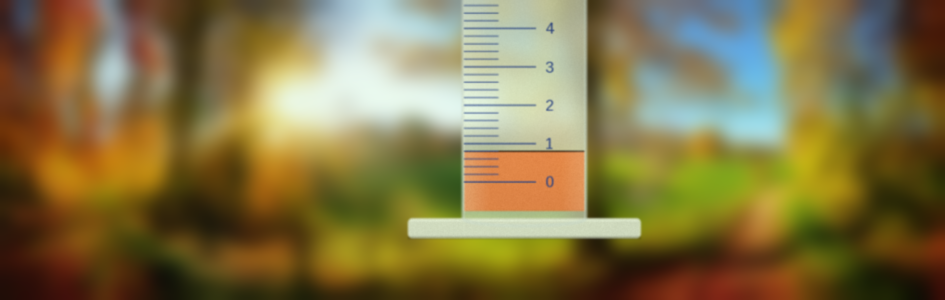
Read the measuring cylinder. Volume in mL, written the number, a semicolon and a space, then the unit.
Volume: 0.8; mL
